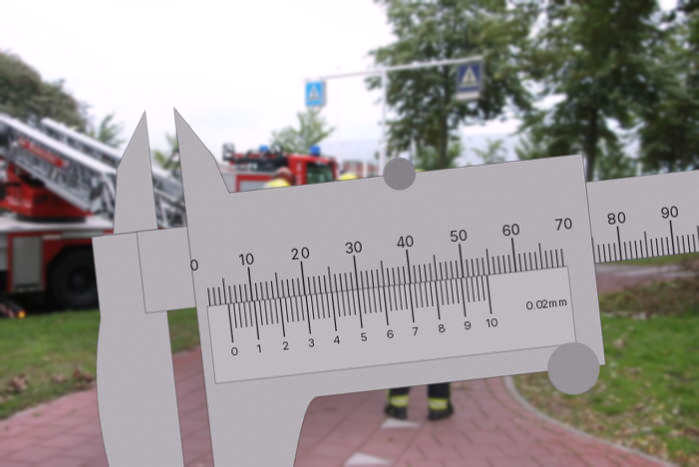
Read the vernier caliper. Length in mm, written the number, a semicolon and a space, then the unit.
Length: 5.5; mm
